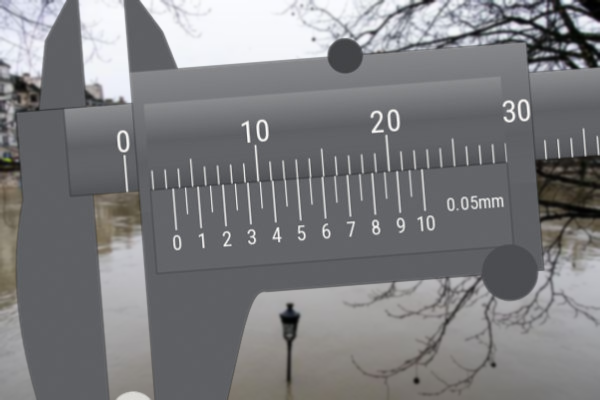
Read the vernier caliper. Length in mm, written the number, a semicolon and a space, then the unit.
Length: 3.5; mm
